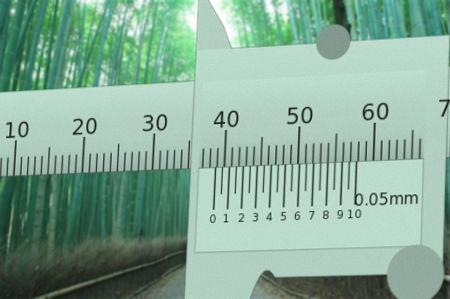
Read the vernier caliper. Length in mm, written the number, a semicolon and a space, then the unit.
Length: 38.8; mm
